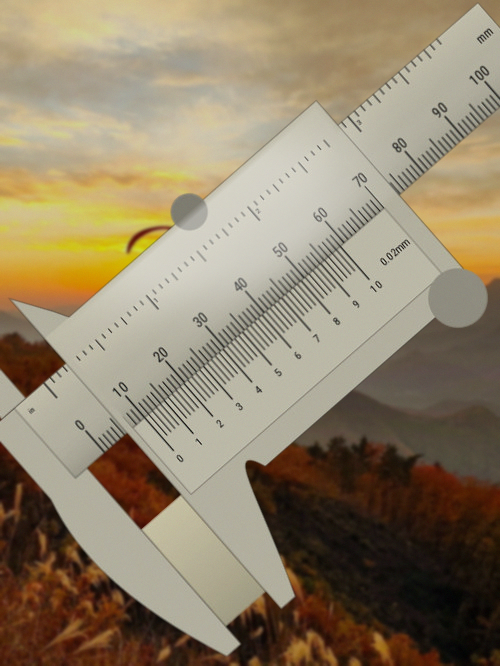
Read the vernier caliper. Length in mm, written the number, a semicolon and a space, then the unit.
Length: 10.0; mm
